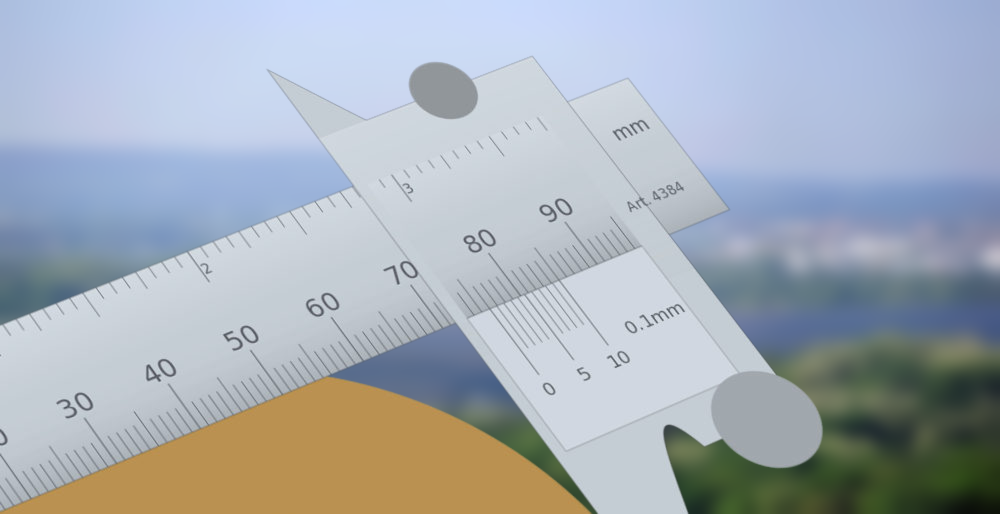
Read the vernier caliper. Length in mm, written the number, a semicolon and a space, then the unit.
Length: 76.0; mm
